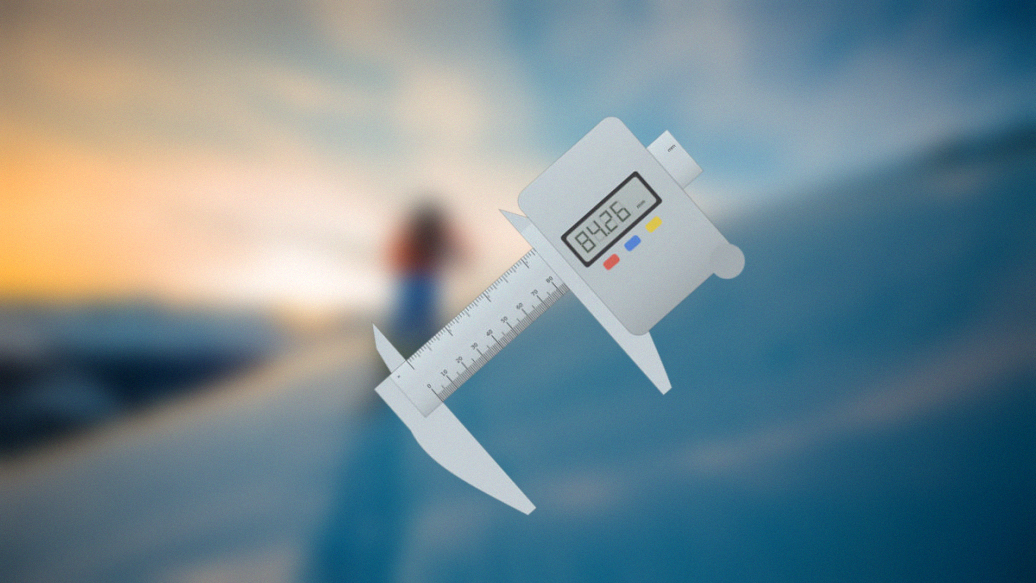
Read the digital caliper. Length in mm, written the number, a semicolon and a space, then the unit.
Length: 84.26; mm
